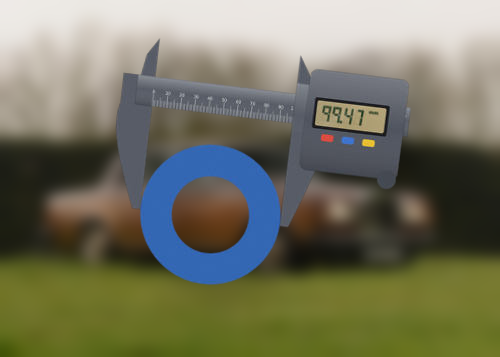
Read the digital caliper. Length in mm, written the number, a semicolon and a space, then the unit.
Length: 99.47; mm
